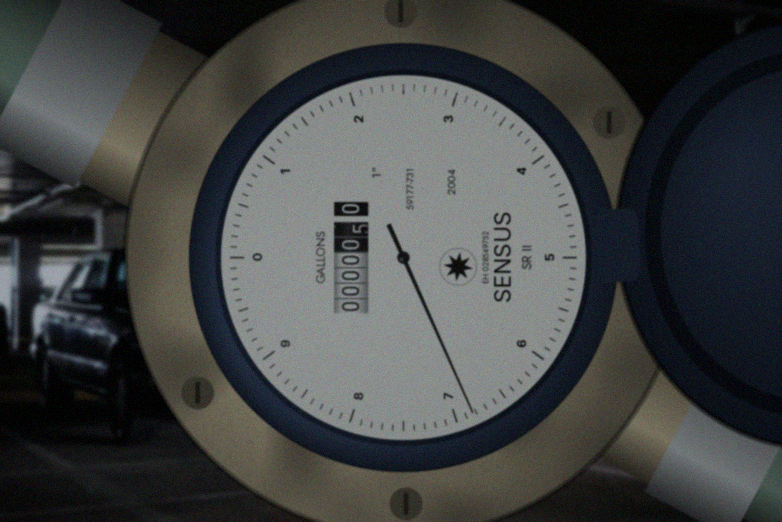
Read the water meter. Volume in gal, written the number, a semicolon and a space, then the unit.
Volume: 46.8; gal
